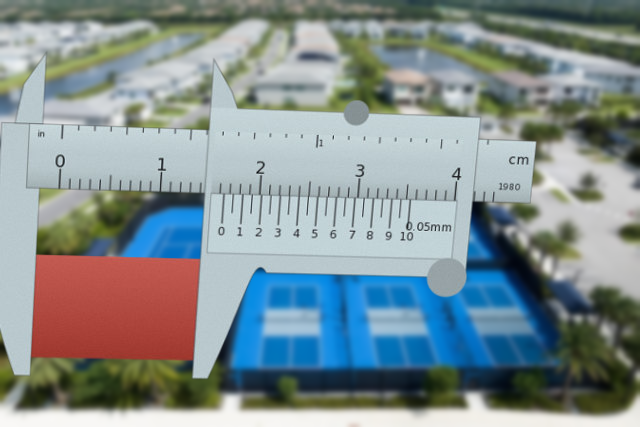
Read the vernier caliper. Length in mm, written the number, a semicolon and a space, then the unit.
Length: 16.4; mm
